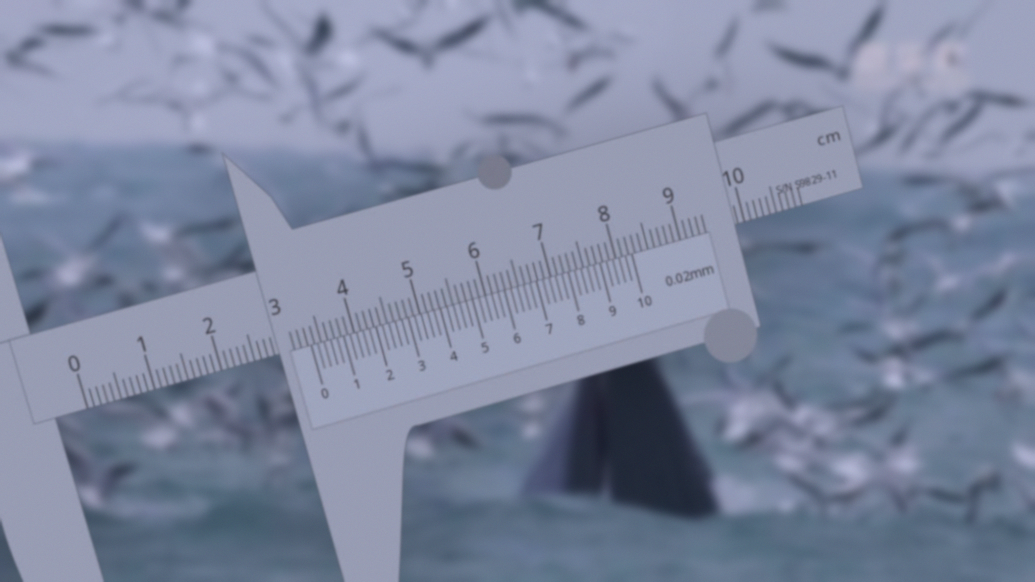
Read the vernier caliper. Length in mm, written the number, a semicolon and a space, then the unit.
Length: 33.5; mm
